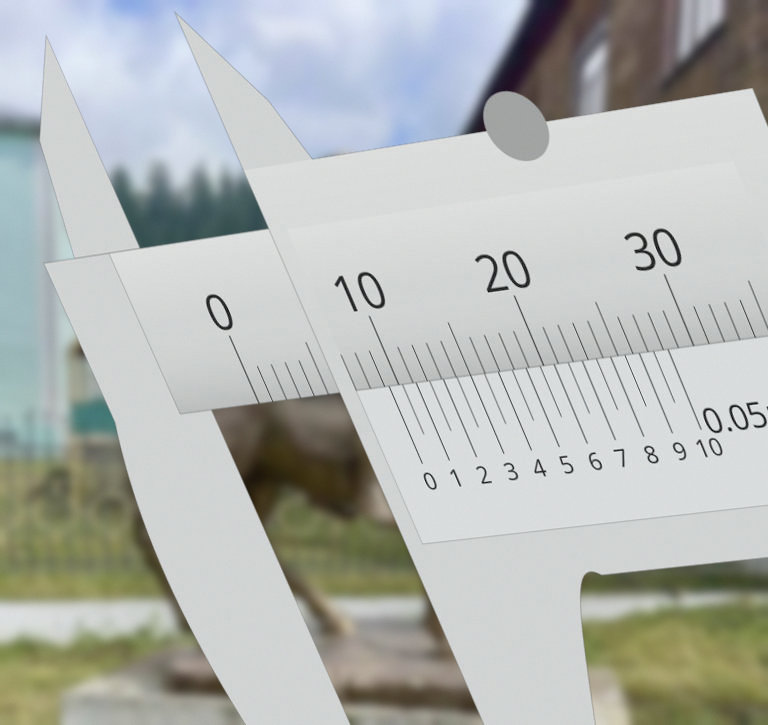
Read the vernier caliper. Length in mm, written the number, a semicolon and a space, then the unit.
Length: 9.3; mm
